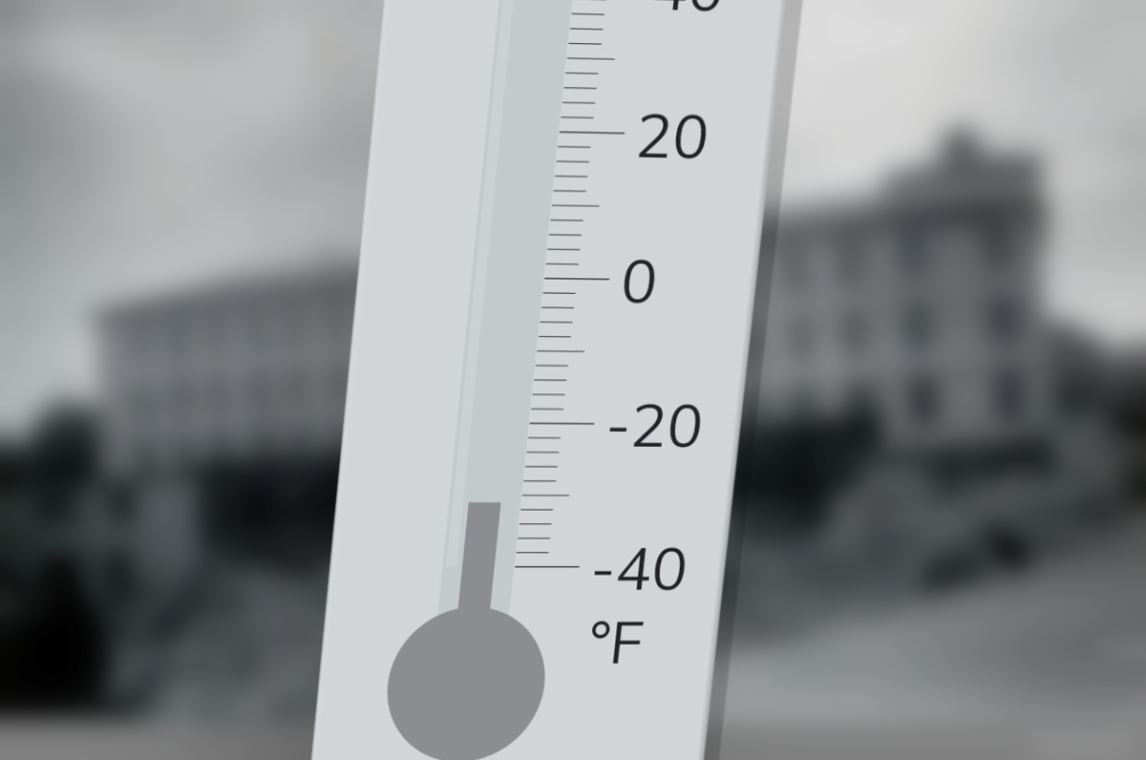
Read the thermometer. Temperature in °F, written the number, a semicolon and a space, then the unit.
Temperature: -31; °F
